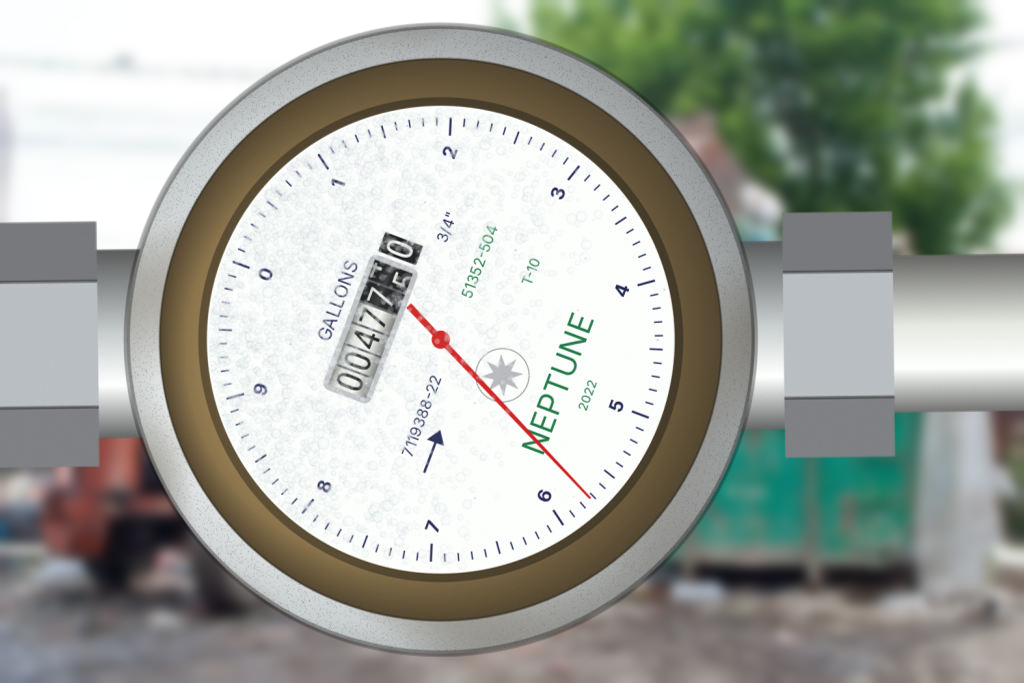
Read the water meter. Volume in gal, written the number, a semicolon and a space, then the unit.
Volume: 47745.7; gal
